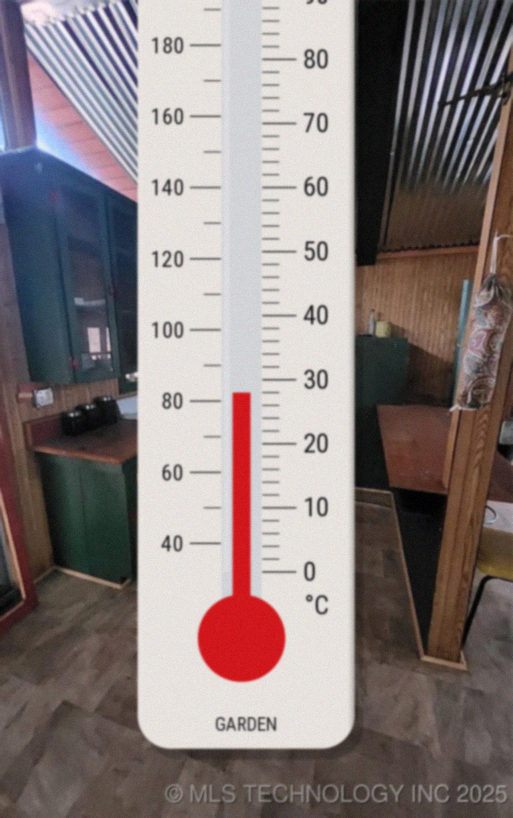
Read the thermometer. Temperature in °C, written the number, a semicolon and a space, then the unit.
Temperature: 28; °C
